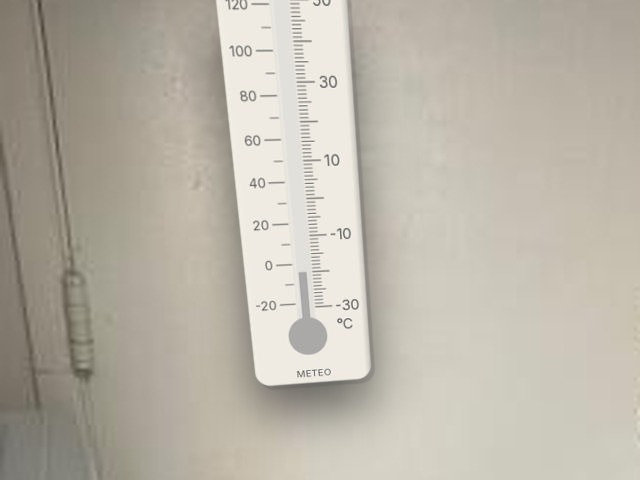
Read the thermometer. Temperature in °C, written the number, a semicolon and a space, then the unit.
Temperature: -20; °C
